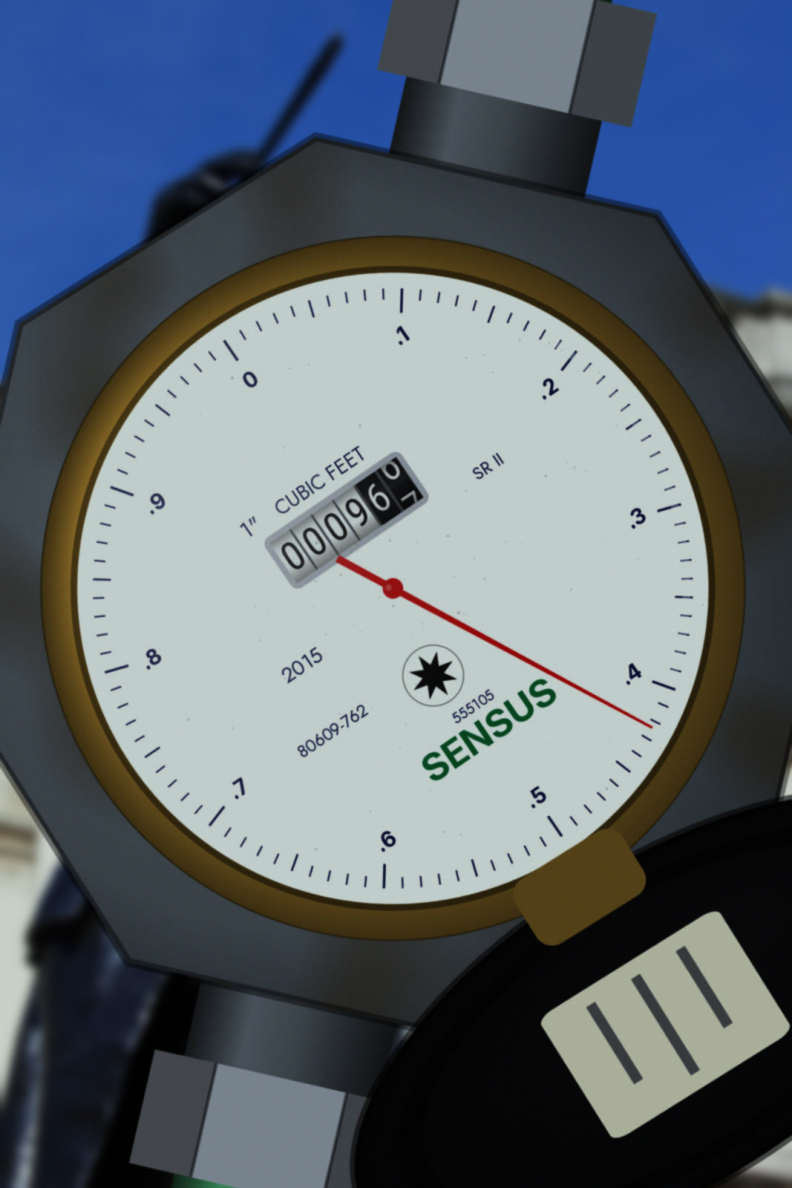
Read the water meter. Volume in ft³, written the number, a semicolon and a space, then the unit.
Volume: 966.42; ft³
